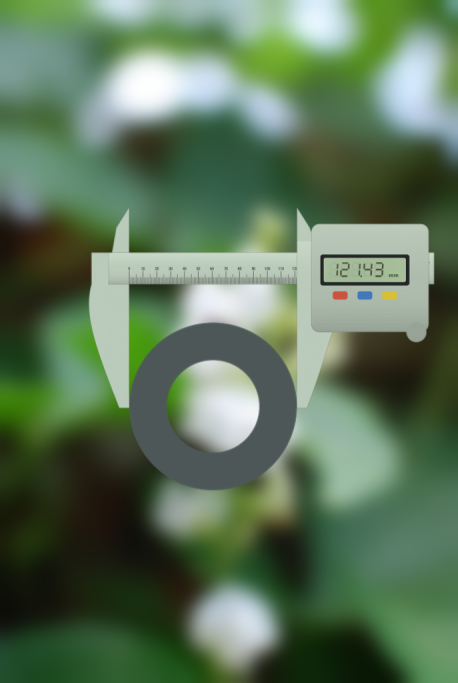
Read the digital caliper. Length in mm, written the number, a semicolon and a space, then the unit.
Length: 121.43; mm
